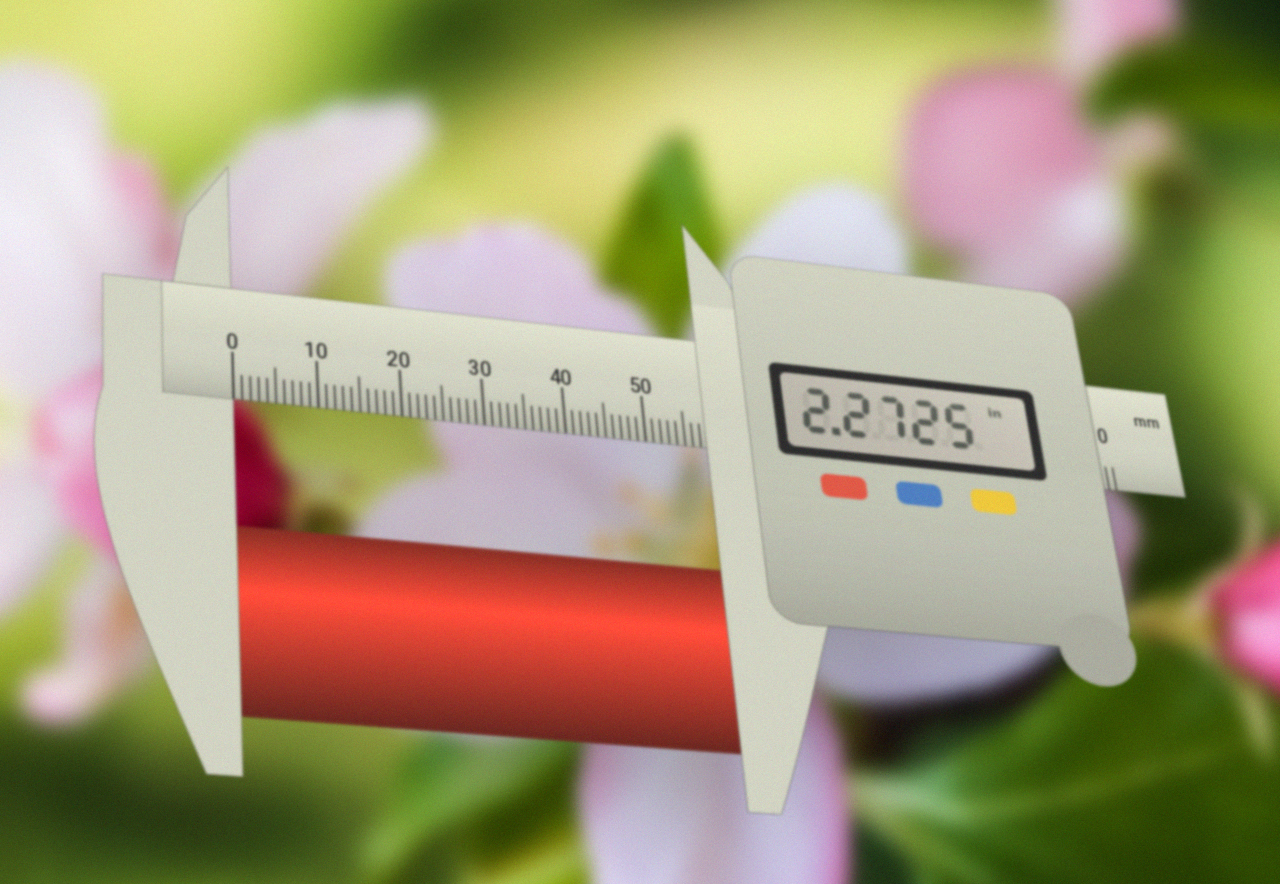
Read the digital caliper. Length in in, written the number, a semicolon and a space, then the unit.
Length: 2.2725; in
